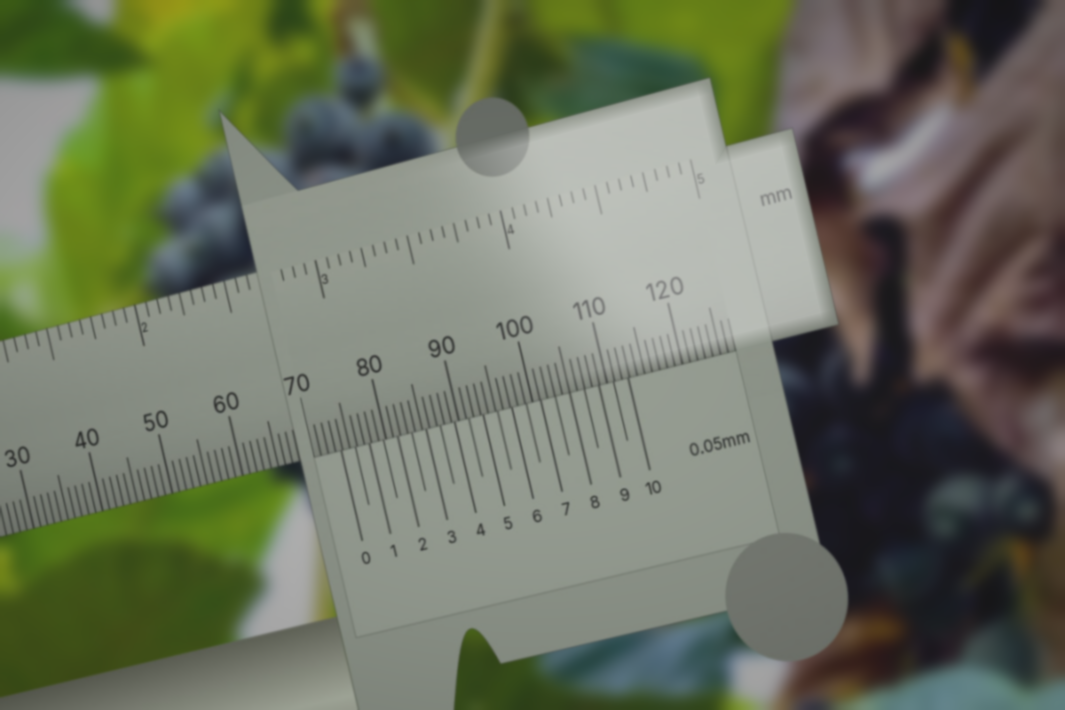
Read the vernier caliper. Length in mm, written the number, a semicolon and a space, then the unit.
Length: 73.8; mm
